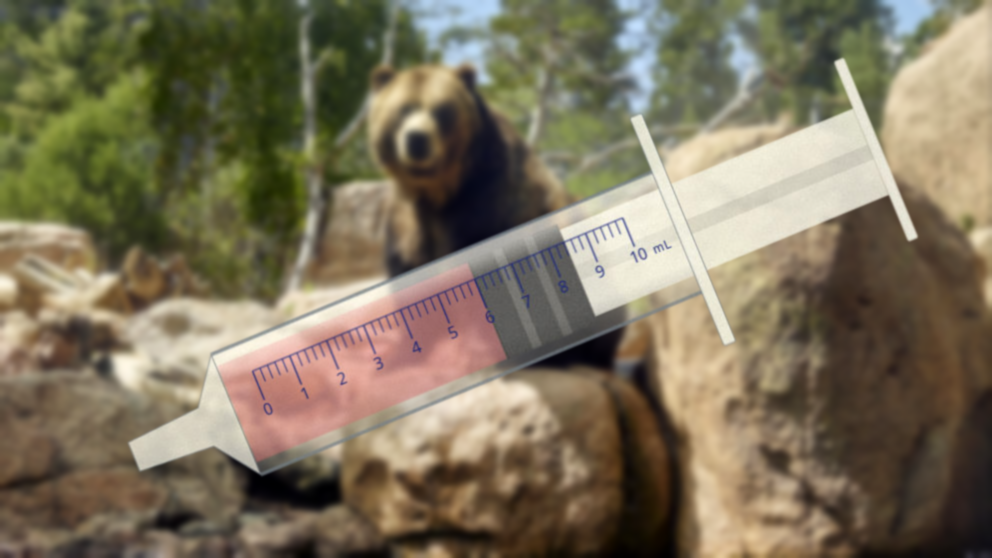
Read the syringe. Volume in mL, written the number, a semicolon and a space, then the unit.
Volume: 6; mL
